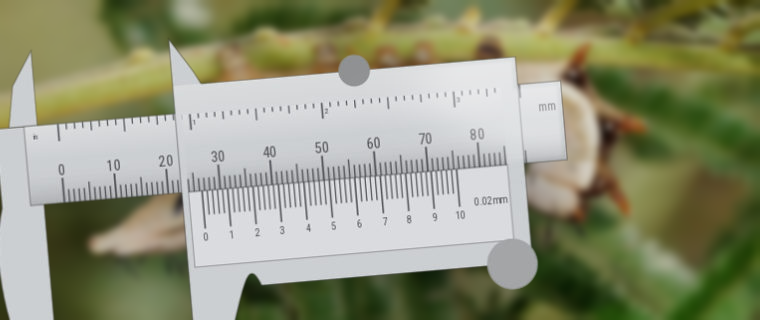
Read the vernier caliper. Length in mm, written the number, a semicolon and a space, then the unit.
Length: 26.5; mm
